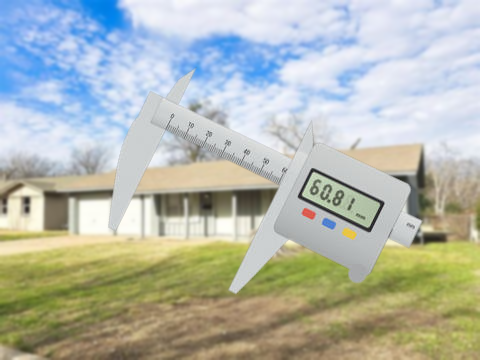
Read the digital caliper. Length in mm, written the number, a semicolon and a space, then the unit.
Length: 60.81; mm
